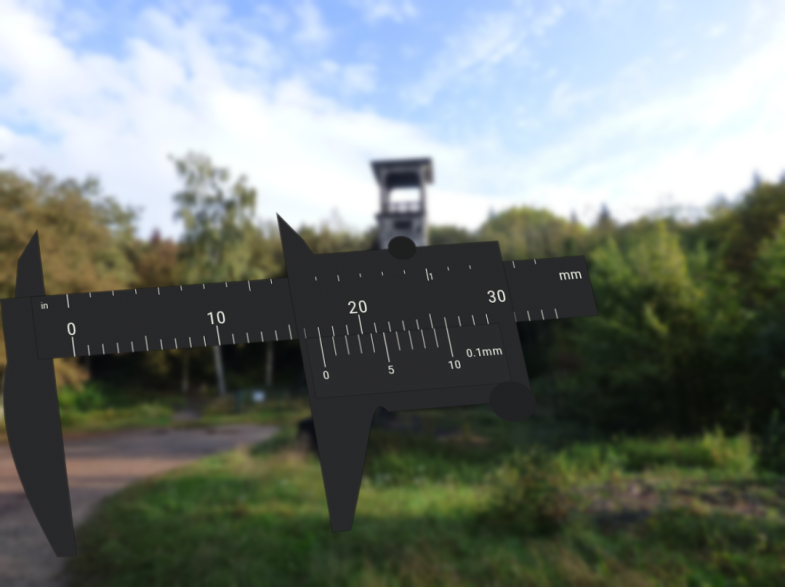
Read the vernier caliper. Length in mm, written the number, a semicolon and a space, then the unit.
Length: 17.0; mm
